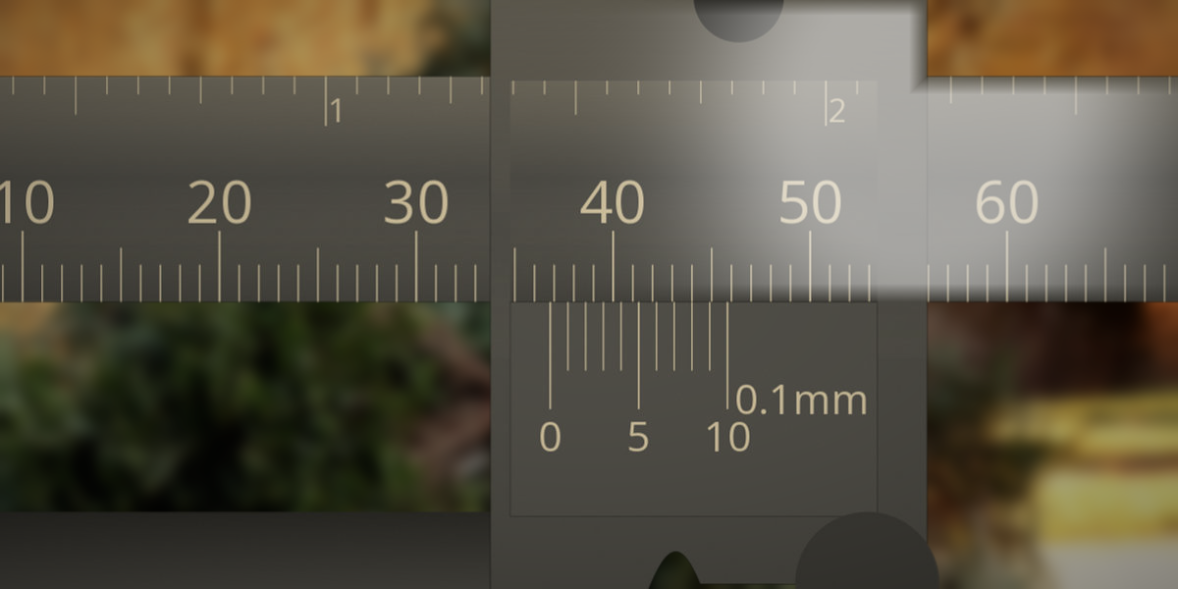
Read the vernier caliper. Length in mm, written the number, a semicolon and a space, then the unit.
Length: 36.8; mm
